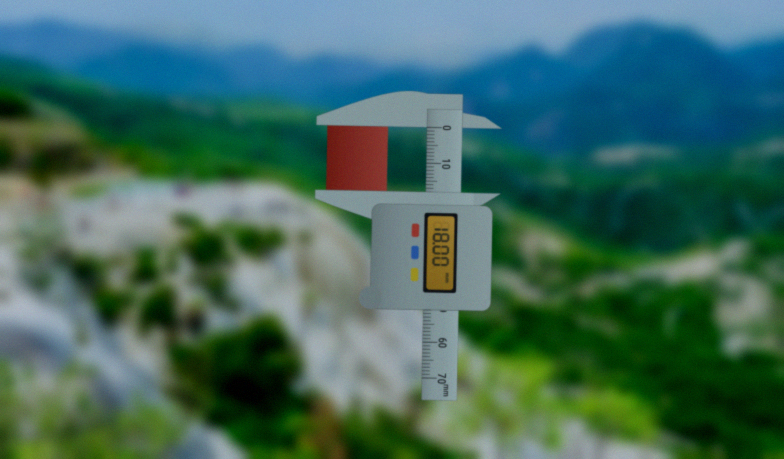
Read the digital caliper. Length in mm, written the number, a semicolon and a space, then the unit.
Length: 18.00; mm
